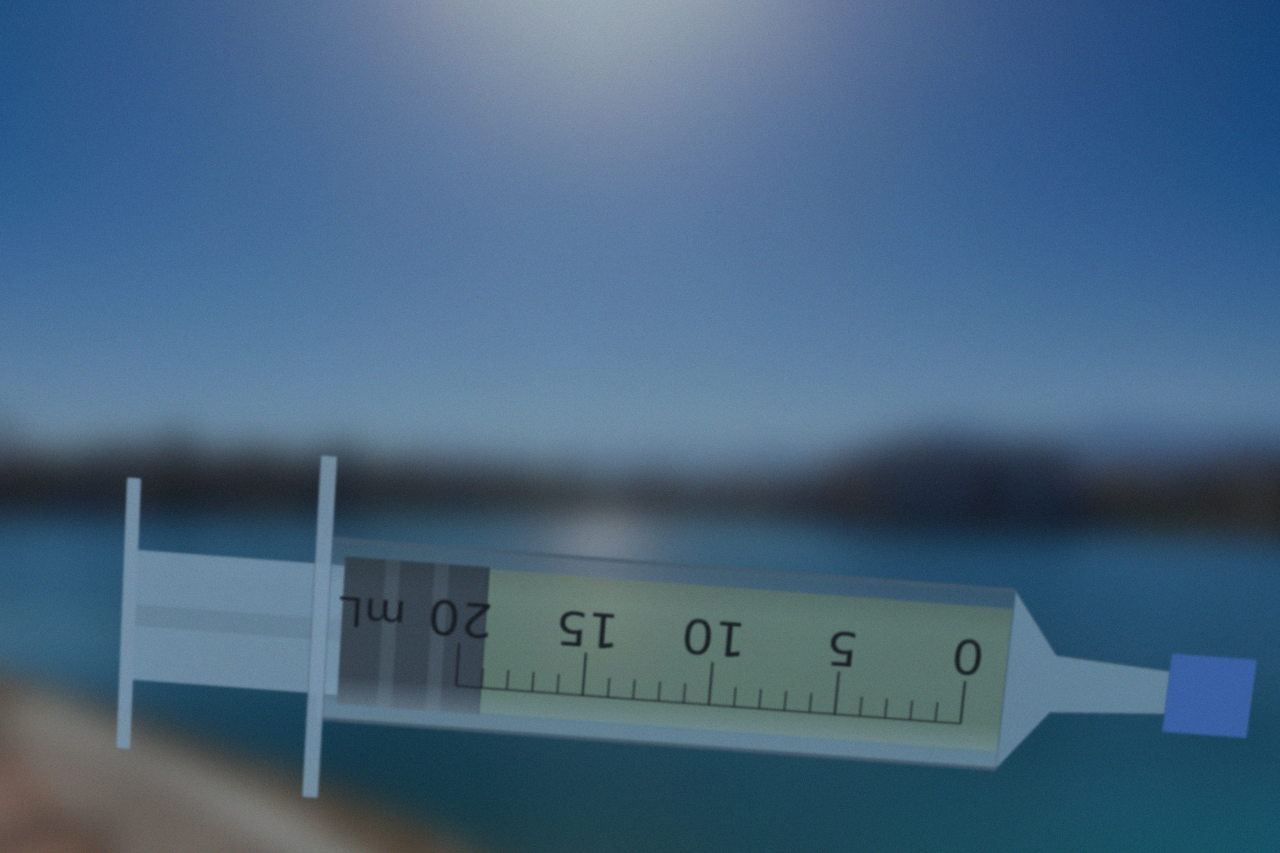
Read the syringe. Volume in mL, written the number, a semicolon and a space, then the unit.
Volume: 19; mL
